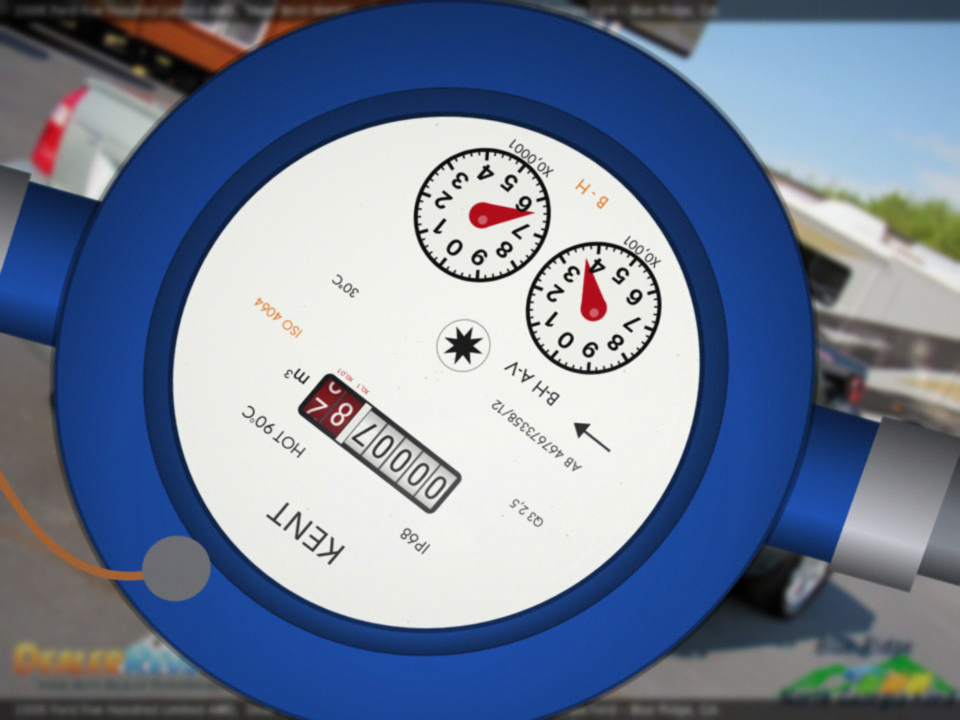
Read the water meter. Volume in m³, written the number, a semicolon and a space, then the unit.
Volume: 7.8236; m³
